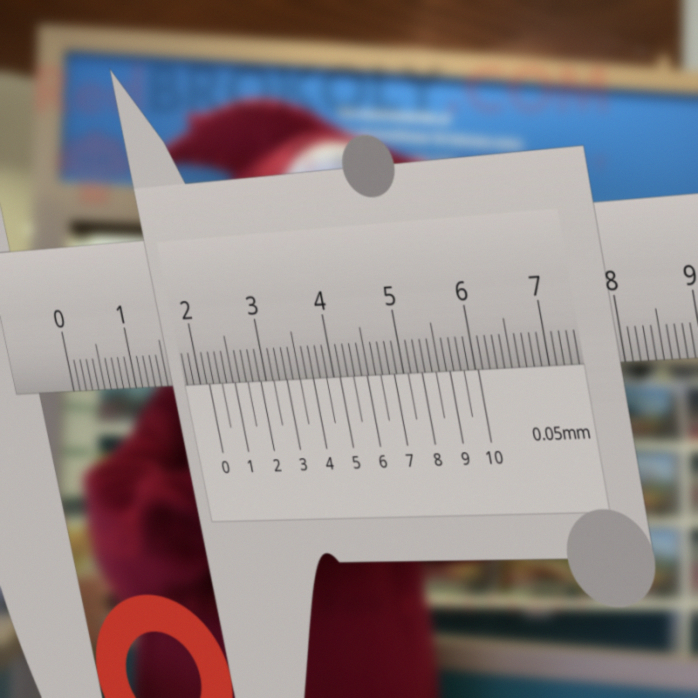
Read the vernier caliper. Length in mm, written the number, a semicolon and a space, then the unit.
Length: 21.4; mm
